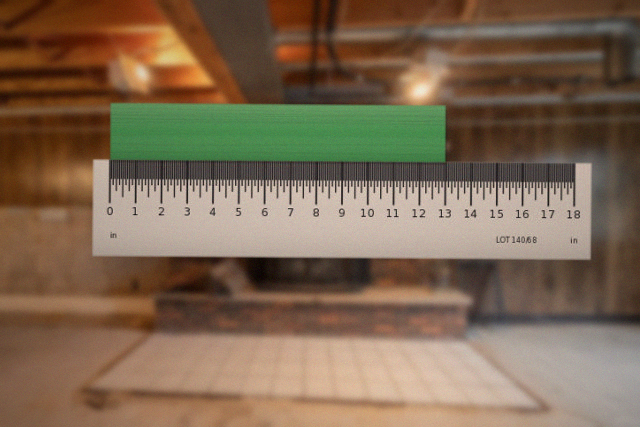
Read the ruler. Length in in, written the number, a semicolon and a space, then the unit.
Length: 13; in
